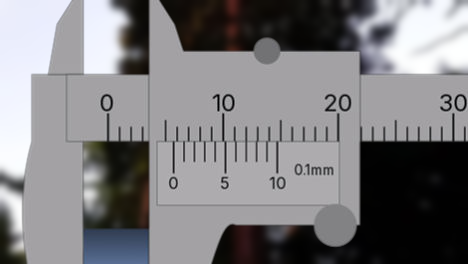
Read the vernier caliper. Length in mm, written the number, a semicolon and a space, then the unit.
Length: 5.7; mm
